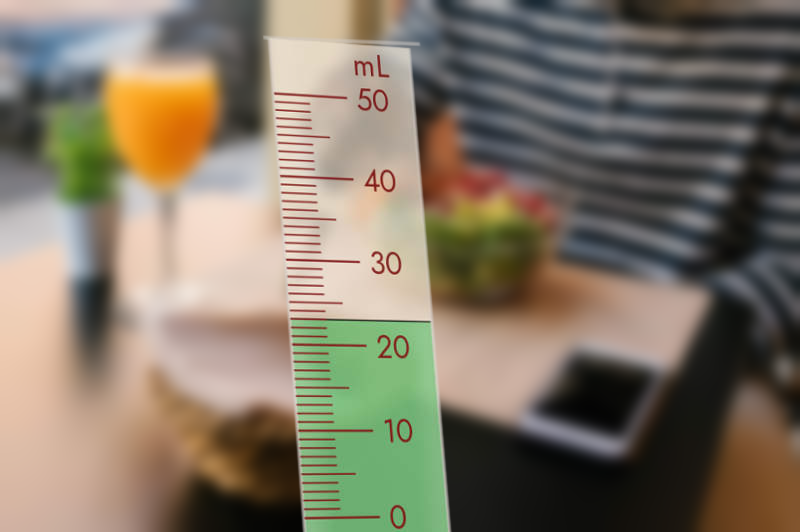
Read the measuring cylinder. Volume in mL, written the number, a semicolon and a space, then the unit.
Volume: 23; mL
